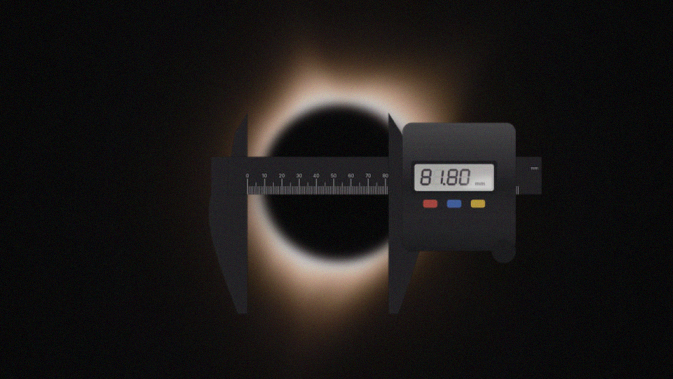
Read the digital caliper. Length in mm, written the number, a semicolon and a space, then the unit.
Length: 81.80; mm
